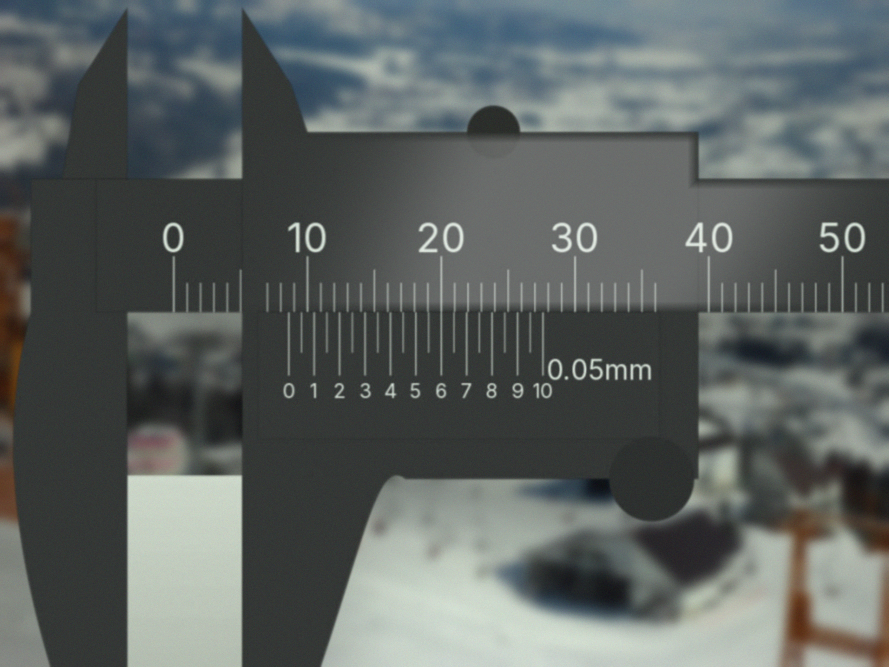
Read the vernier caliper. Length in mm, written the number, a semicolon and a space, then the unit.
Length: 8.6; mm
